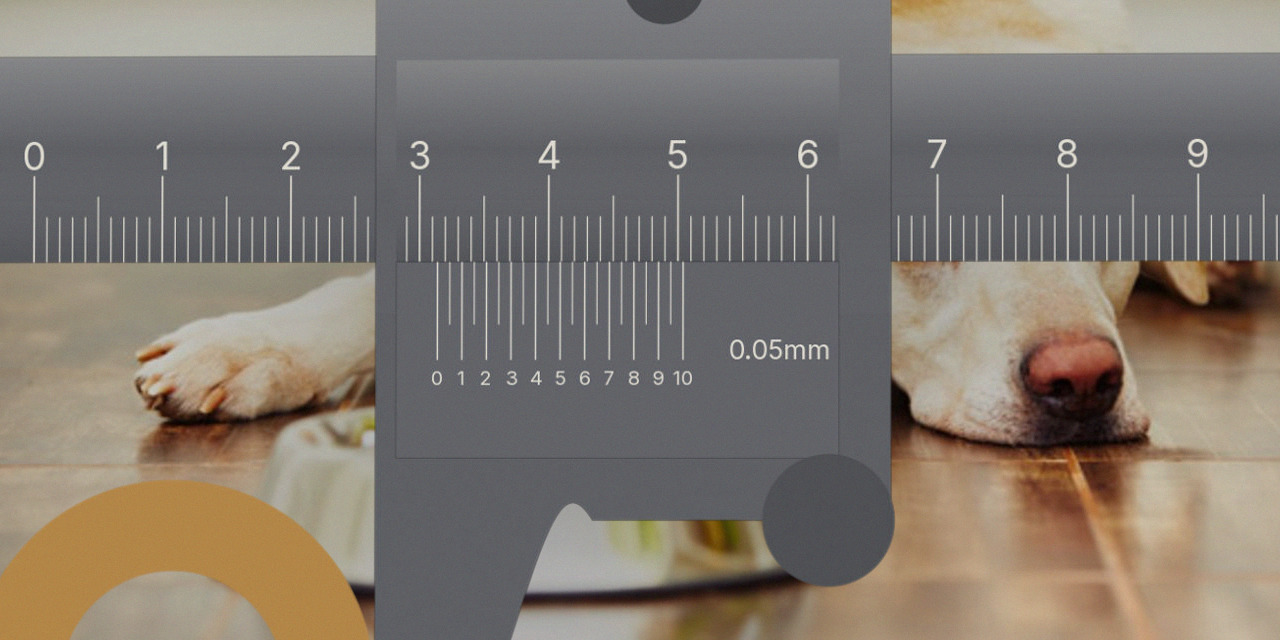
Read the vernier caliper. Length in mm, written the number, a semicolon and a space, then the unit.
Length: 31.4; mm
